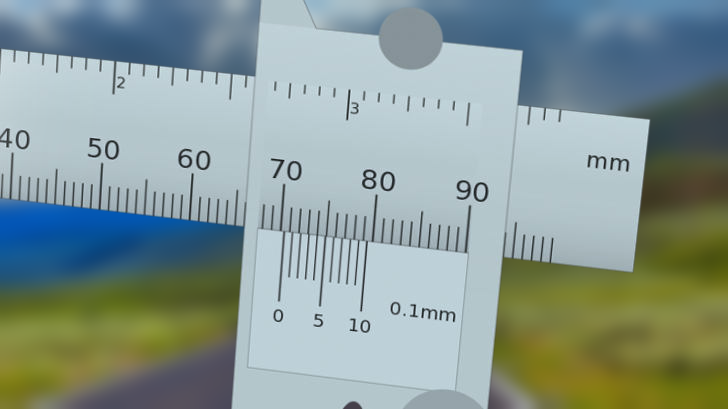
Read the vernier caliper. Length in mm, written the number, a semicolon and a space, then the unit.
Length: 70.4; mm
